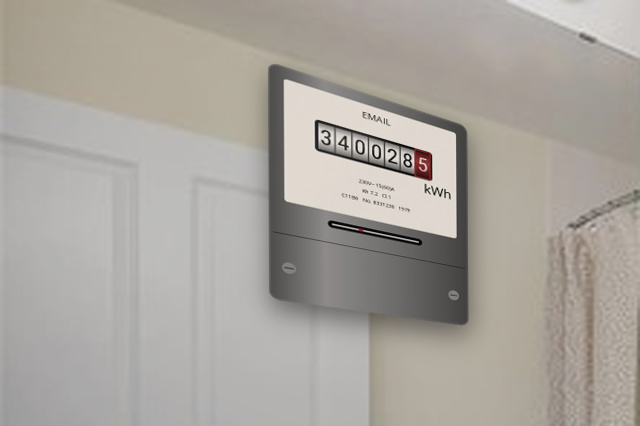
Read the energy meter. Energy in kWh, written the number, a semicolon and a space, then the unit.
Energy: 340028.5; kWh
